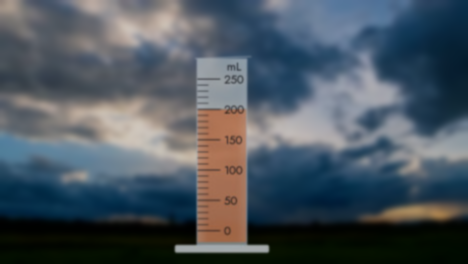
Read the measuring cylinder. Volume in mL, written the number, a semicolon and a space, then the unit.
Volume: 200; mL
